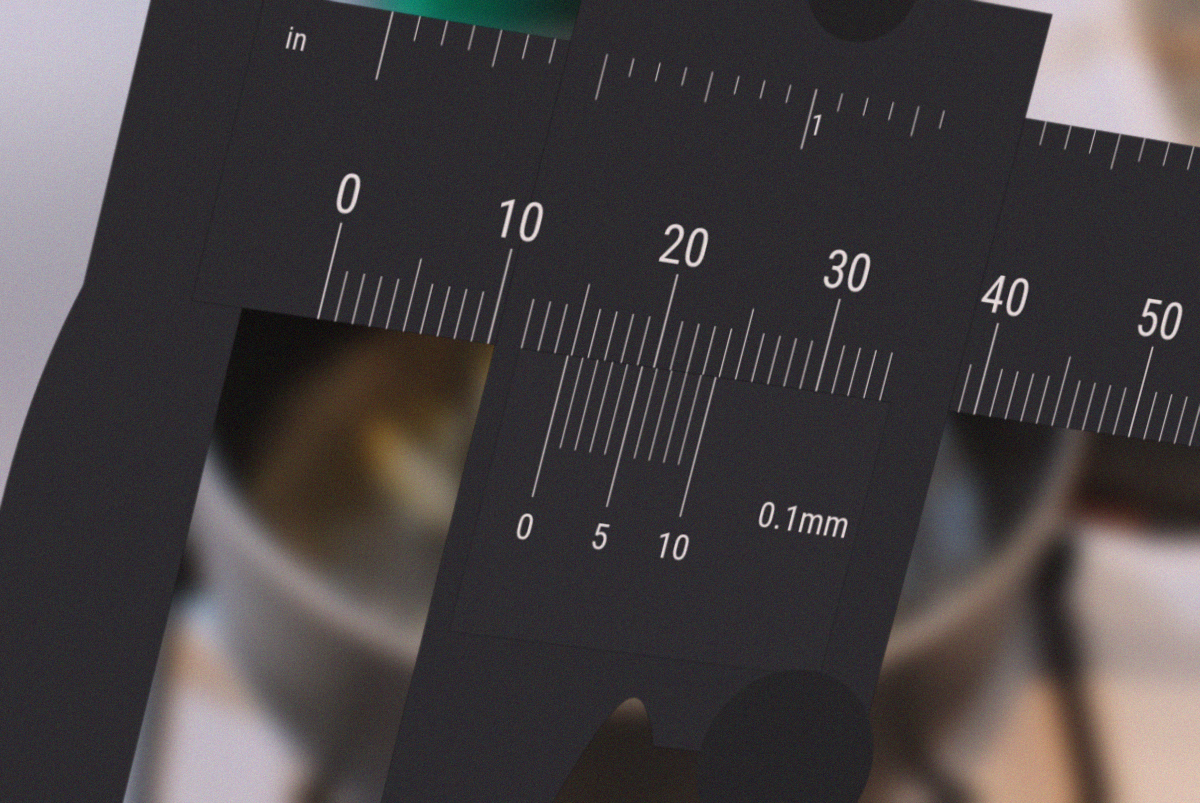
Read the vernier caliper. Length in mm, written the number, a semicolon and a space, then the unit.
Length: 14.8; mm
